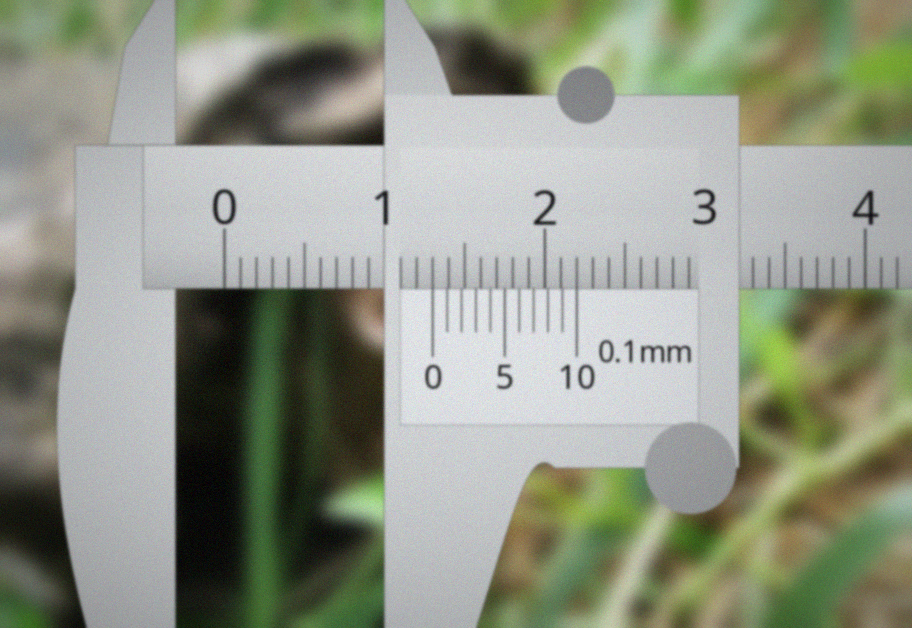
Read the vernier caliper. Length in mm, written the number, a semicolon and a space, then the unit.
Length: 13.0; mm
